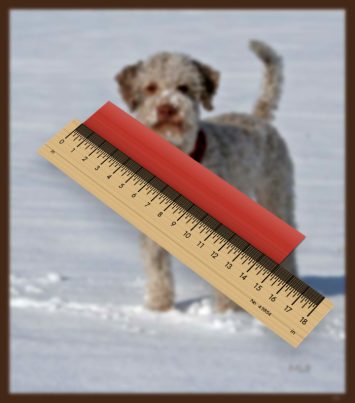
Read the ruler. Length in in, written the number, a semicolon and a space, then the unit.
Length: 15; in
